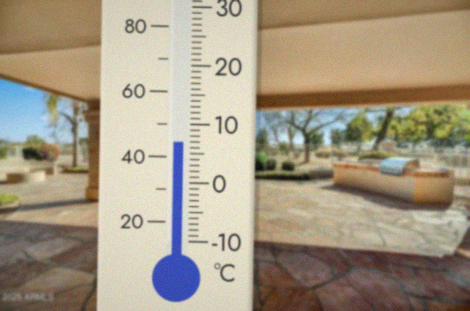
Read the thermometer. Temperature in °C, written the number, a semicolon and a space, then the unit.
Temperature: 7; °C
